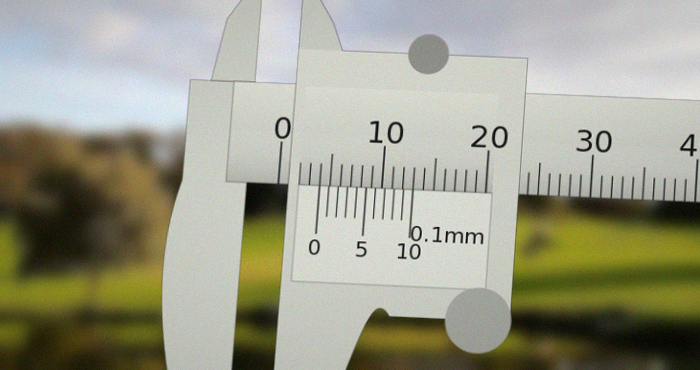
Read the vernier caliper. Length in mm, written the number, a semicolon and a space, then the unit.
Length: 4.0; mm
